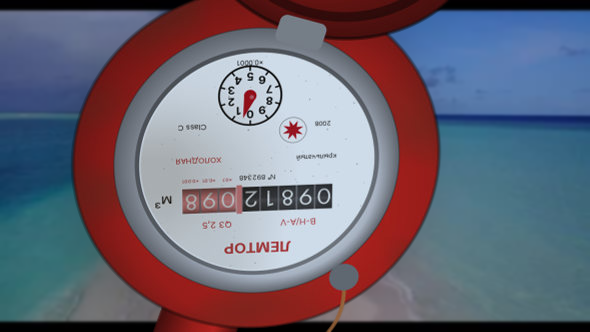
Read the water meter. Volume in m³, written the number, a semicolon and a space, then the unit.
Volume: 9812.0980; m³
